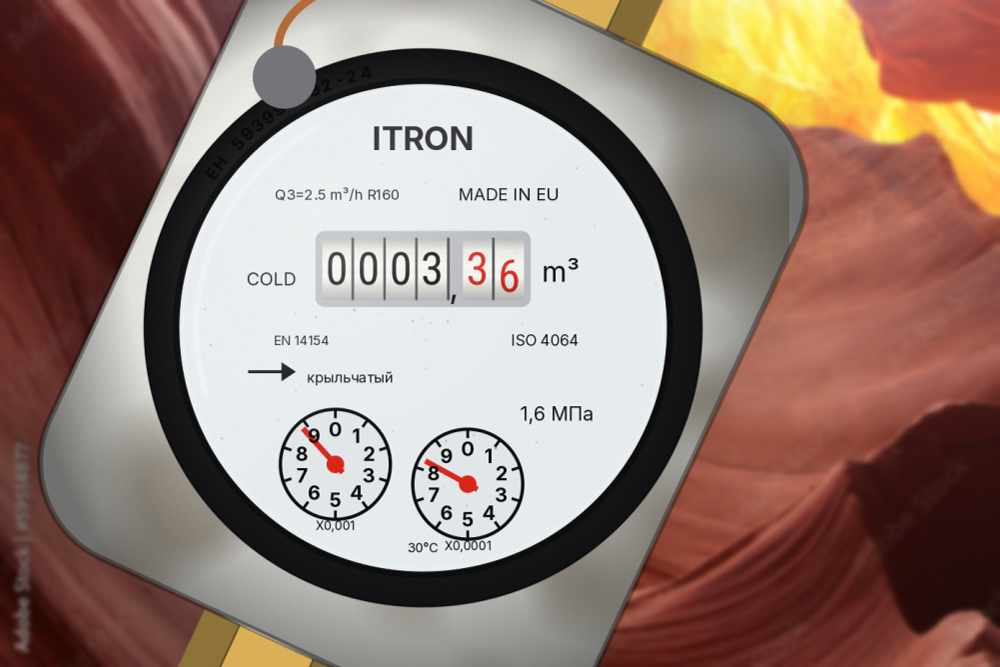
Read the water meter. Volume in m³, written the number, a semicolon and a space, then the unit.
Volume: 3.3588; m³
